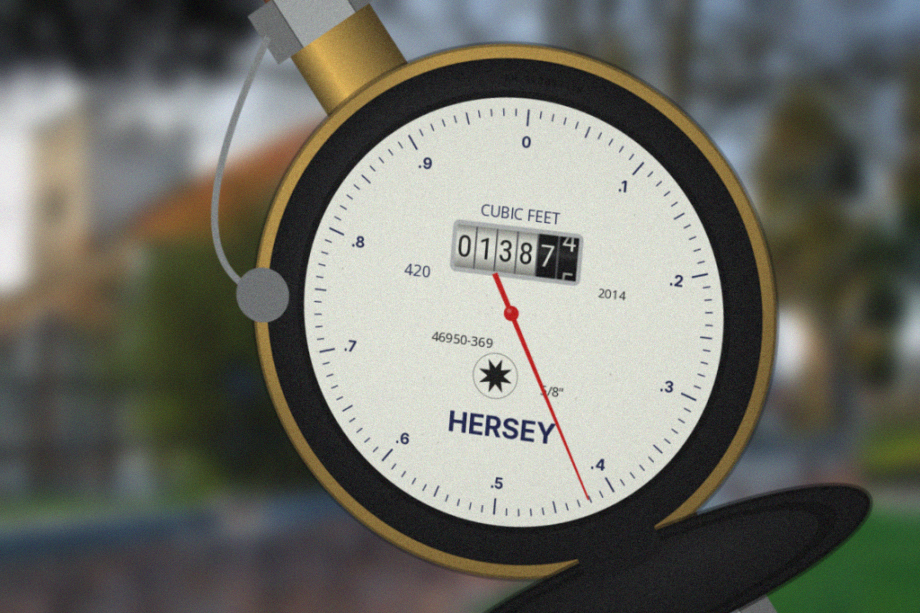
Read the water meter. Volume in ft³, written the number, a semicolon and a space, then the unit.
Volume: 13874.42; ft³
